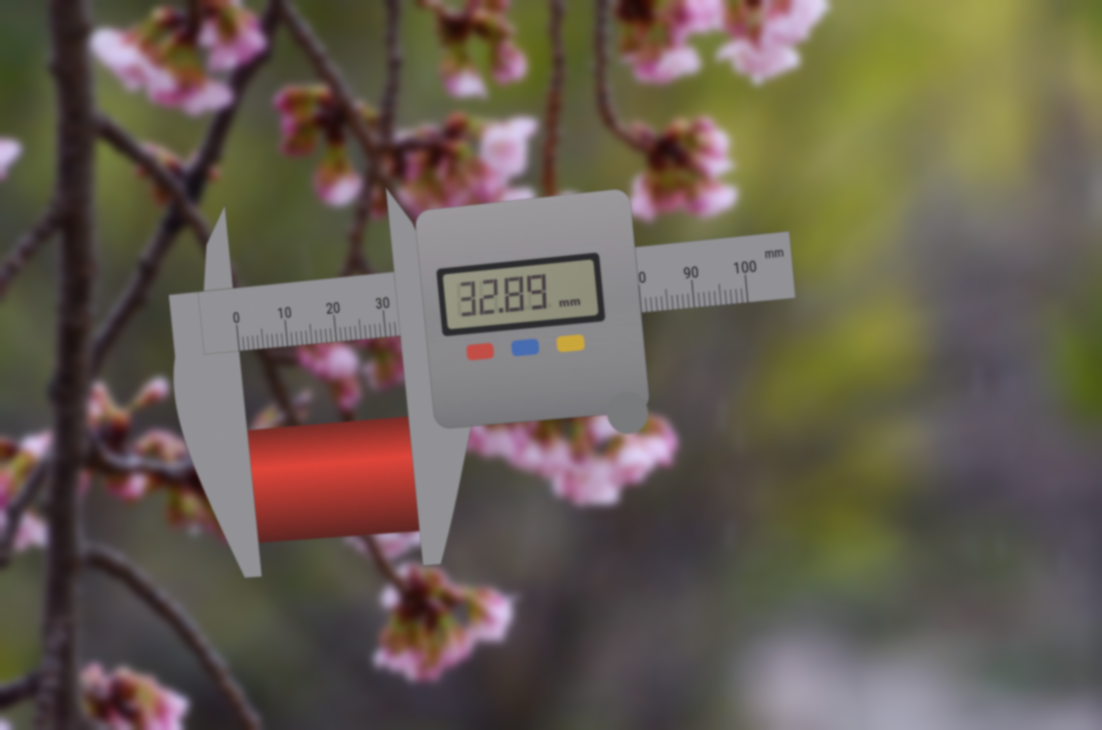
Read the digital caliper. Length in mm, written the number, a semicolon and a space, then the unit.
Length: 32.89; mm
